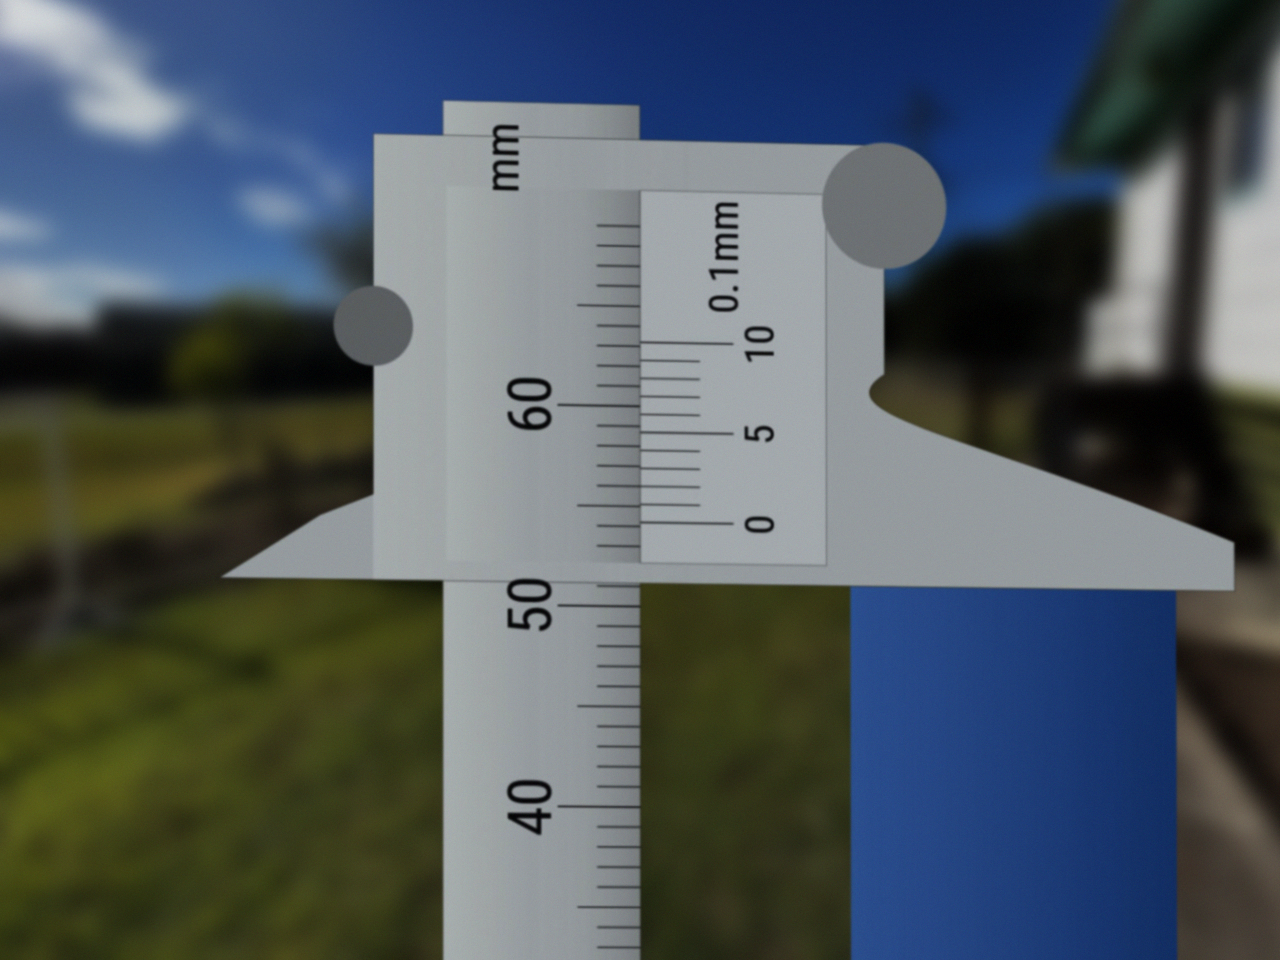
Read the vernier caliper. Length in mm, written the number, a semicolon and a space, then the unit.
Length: 54.2; mm
